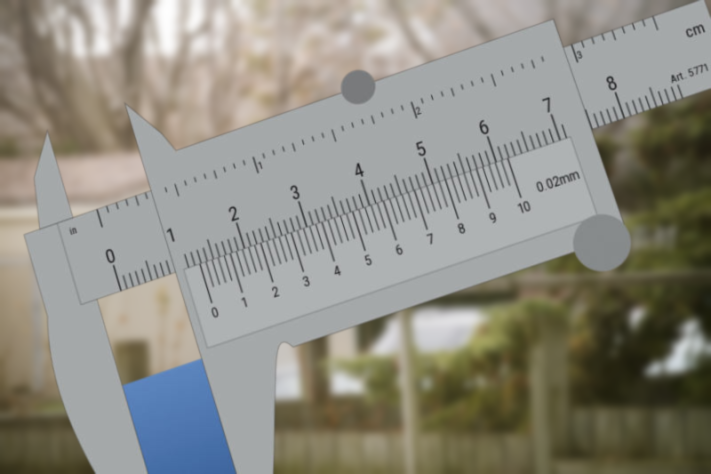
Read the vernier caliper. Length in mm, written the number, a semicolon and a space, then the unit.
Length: 12.8; mm
